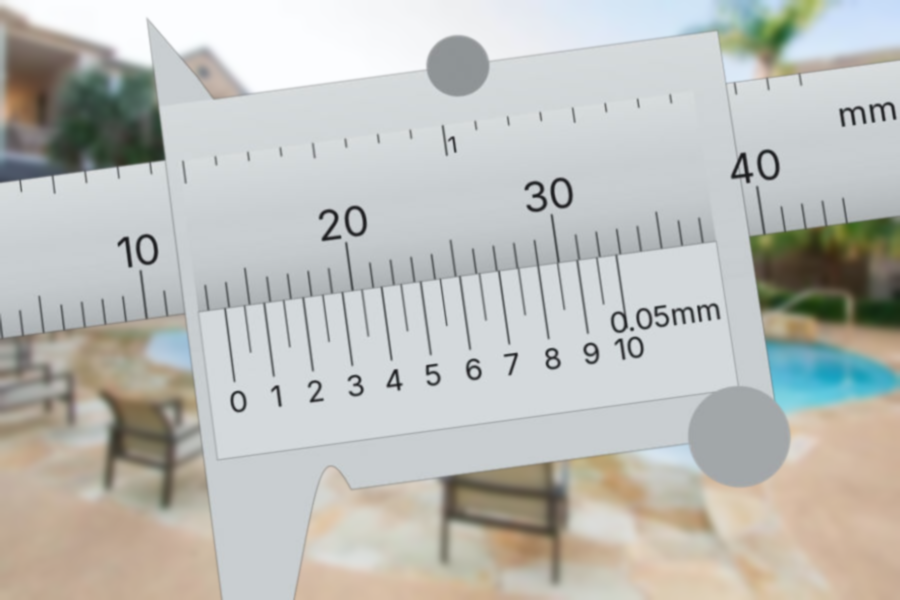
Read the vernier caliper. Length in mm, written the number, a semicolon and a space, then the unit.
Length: 13.8; mm
